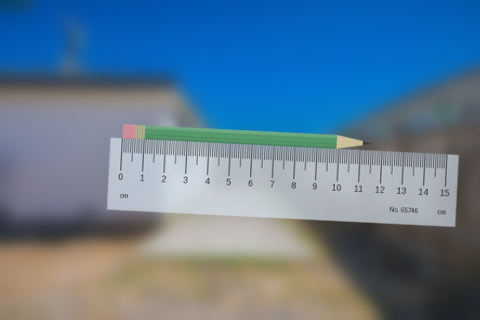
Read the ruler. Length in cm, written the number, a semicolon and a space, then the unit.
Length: 11.5; cm
